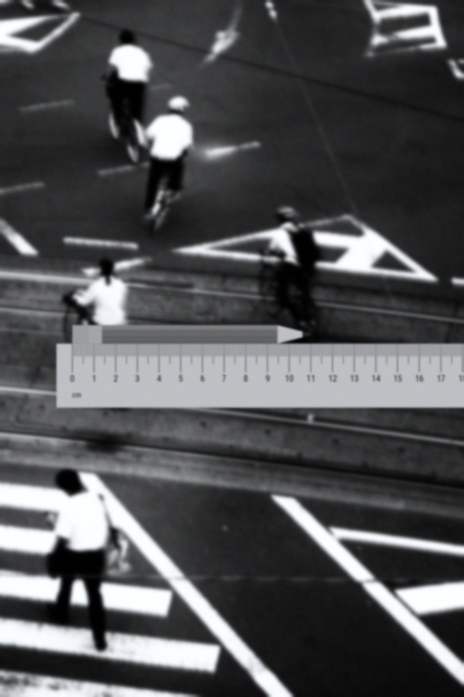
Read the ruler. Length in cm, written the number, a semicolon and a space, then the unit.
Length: 11; cm
